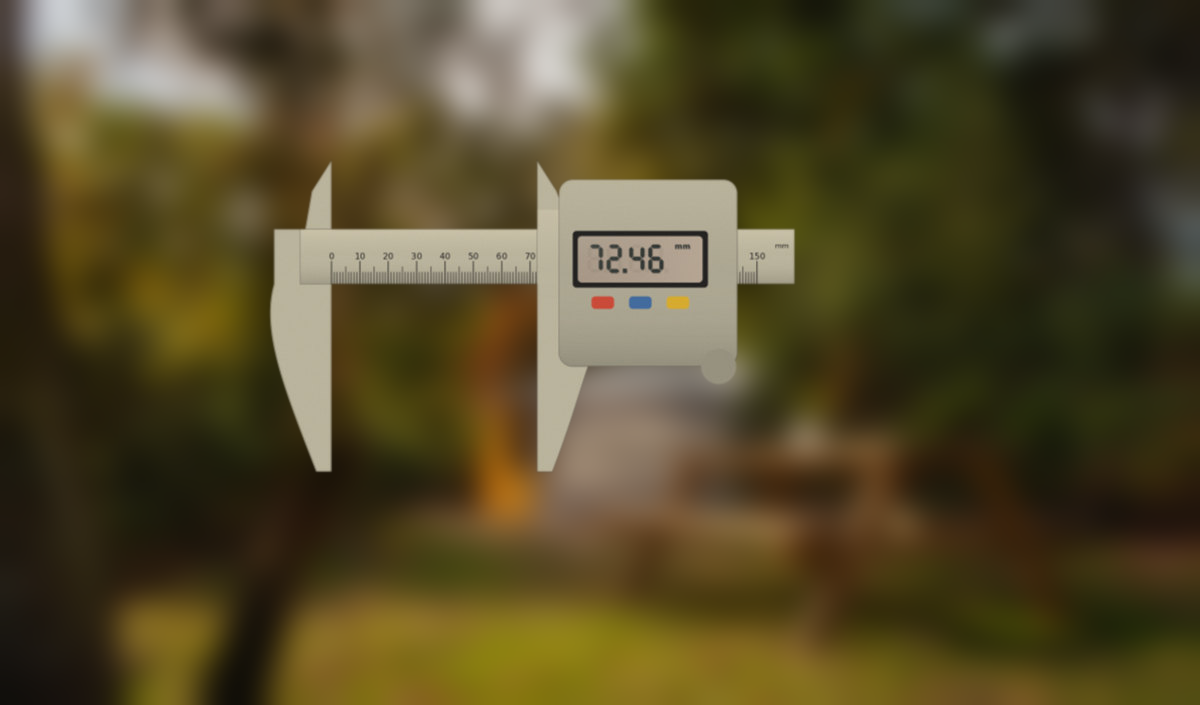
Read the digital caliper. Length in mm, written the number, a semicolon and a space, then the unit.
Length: 72.46; mm
